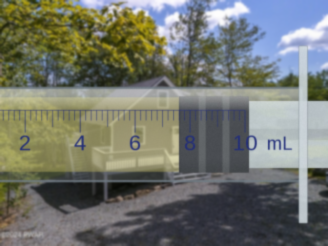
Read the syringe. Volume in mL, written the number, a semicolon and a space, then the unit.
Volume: 7.6; mL
